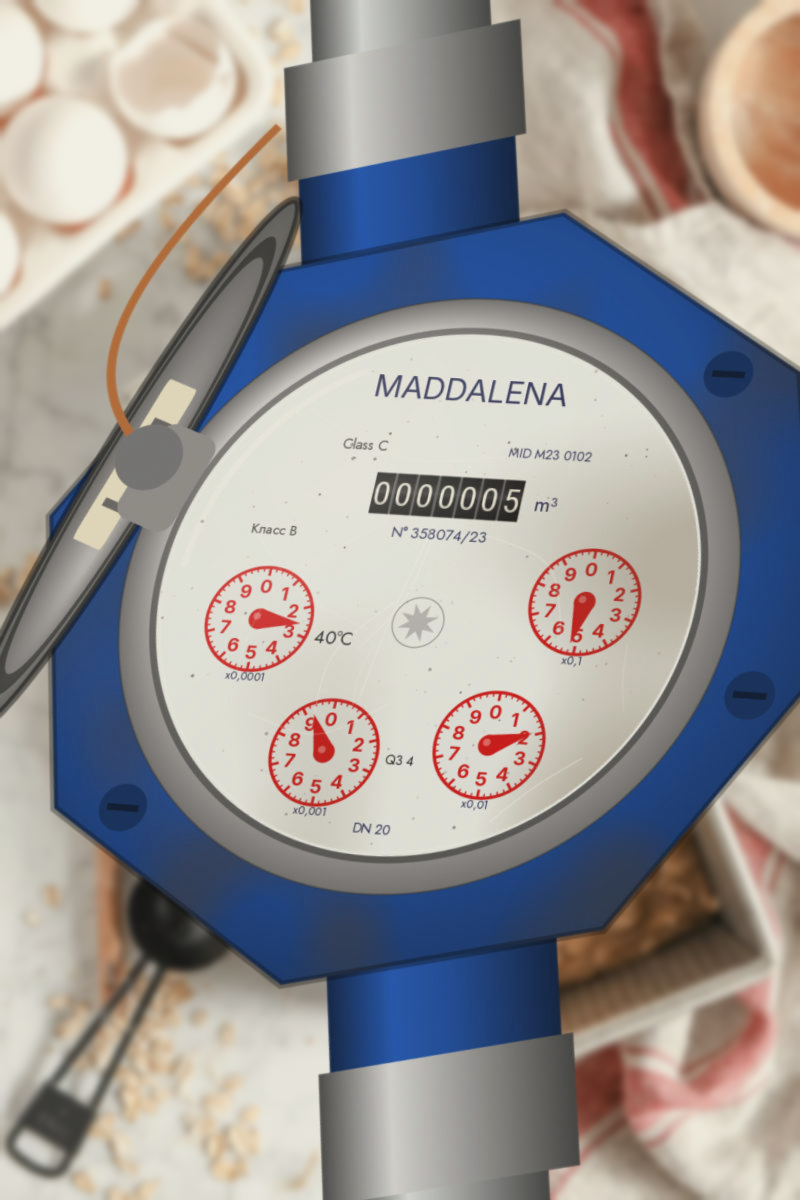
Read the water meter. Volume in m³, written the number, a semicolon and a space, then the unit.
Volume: 5.5192; m³
